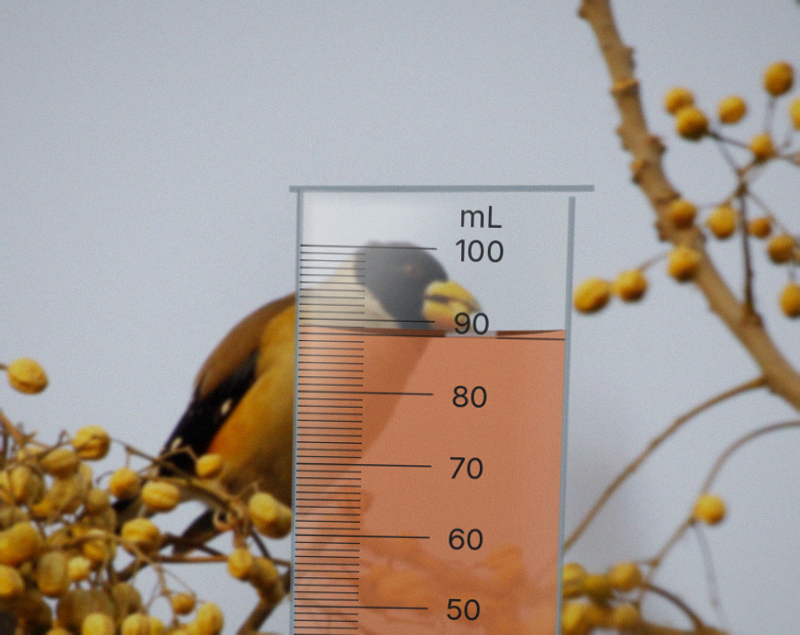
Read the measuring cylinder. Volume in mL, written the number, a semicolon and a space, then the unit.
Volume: 88; mL
